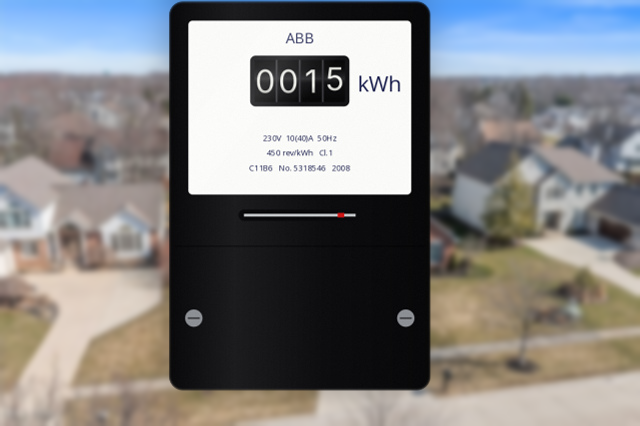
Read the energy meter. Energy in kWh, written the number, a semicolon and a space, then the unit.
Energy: 15; kWh
